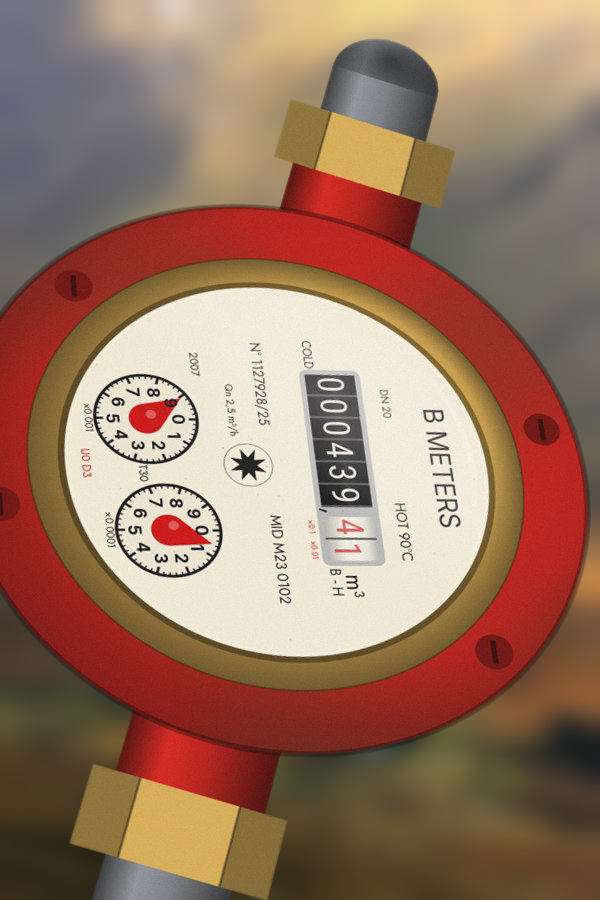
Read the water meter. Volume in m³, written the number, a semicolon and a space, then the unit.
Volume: 439.4090; m³
